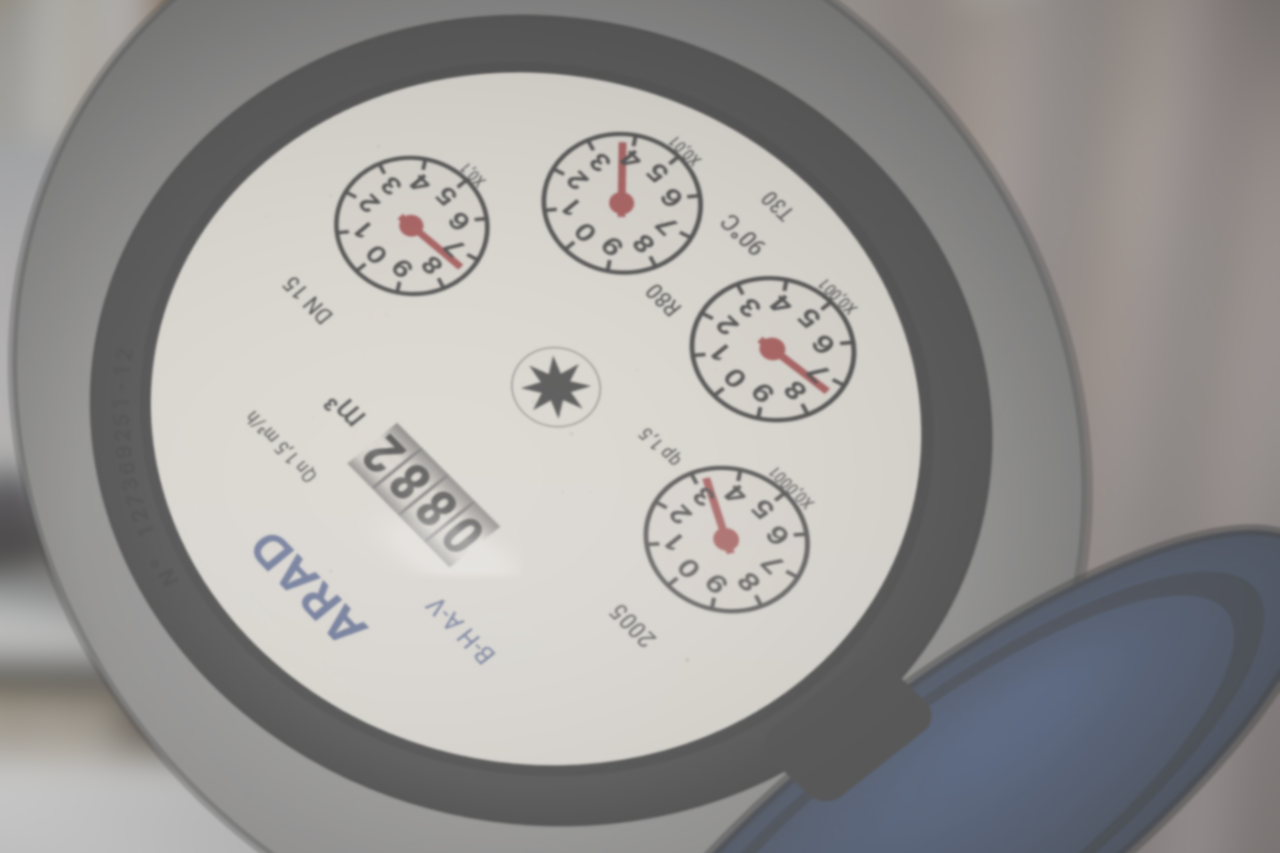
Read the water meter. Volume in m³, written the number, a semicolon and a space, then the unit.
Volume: 882.7373; m³
